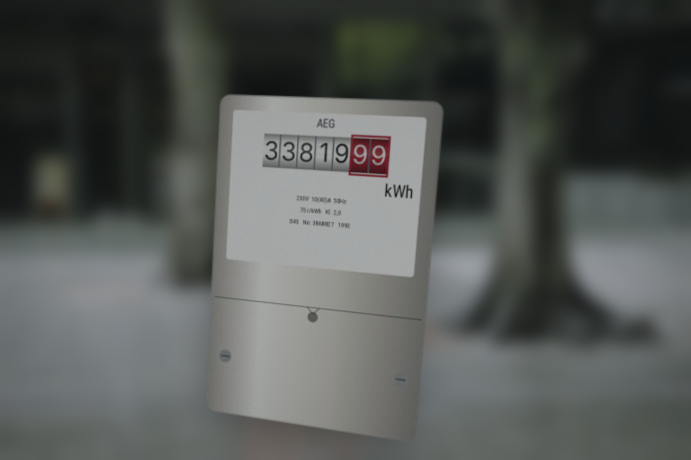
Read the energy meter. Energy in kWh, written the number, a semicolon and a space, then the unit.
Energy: 33819.99; kWh
